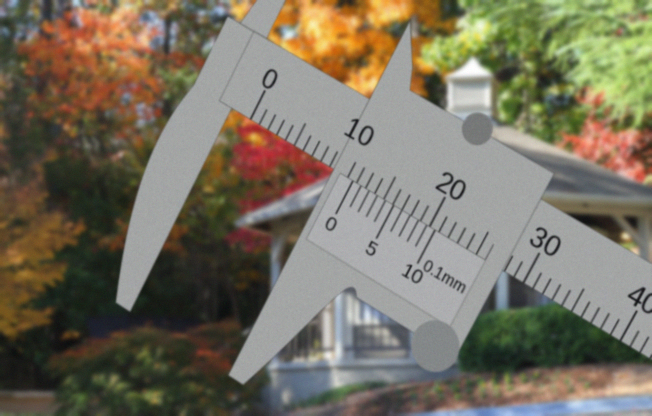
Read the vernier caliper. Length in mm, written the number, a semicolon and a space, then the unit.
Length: 11.6; mm
